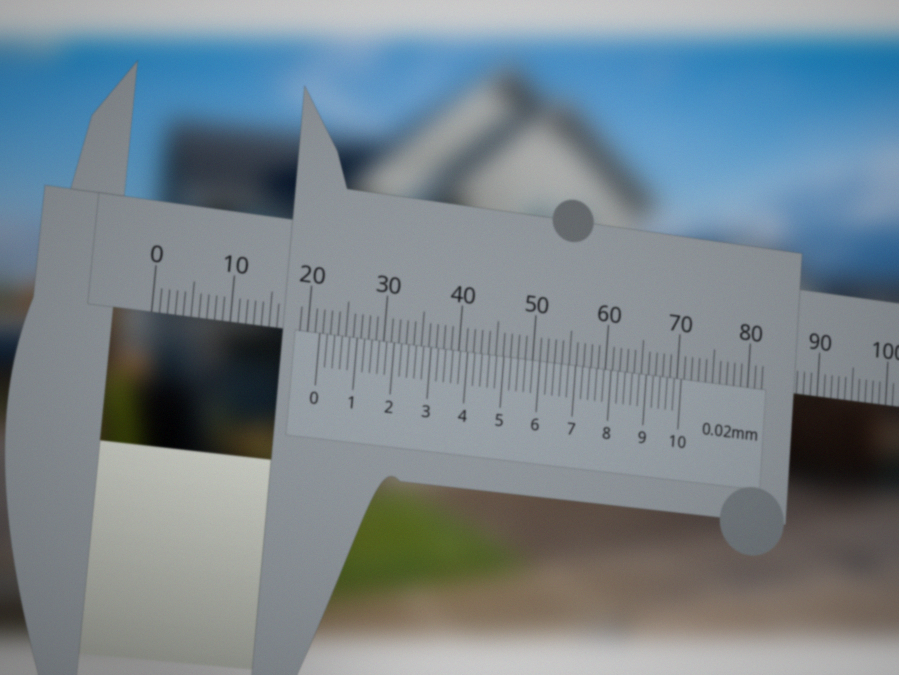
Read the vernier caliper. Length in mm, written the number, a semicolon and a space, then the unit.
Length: 21.6; mm
